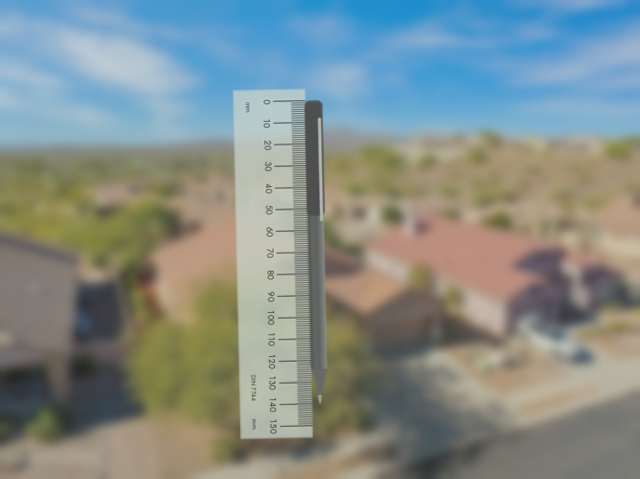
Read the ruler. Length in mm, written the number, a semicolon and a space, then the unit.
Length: 140; mm
